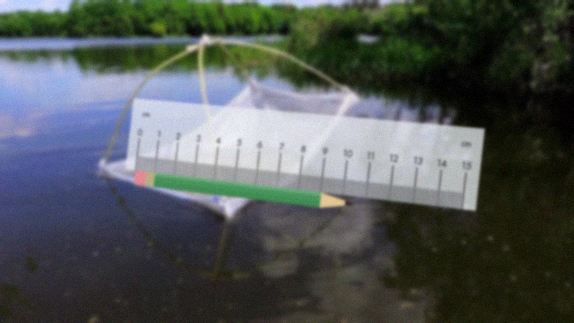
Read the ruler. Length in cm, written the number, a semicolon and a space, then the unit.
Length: 10.5; cm
